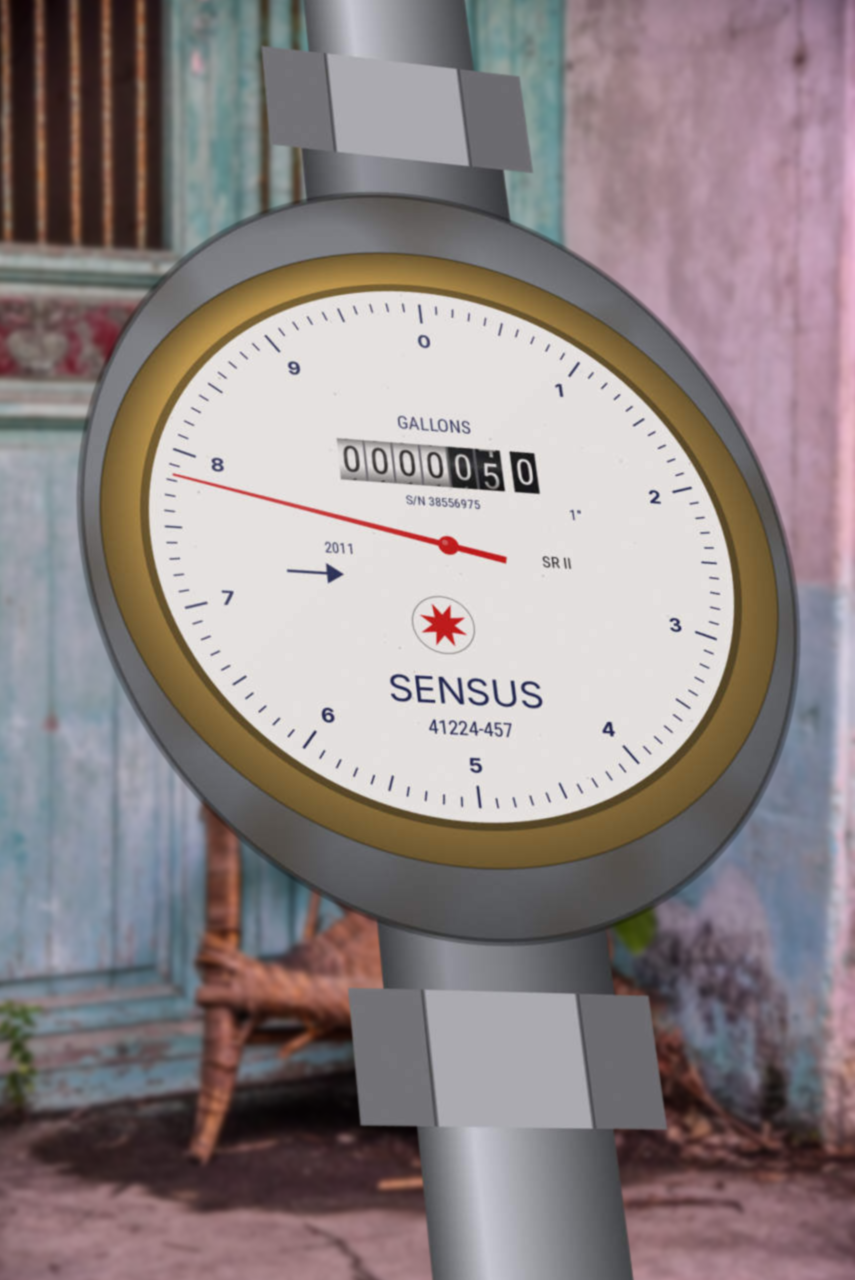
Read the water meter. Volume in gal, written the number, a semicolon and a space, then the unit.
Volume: 47.8; gal
